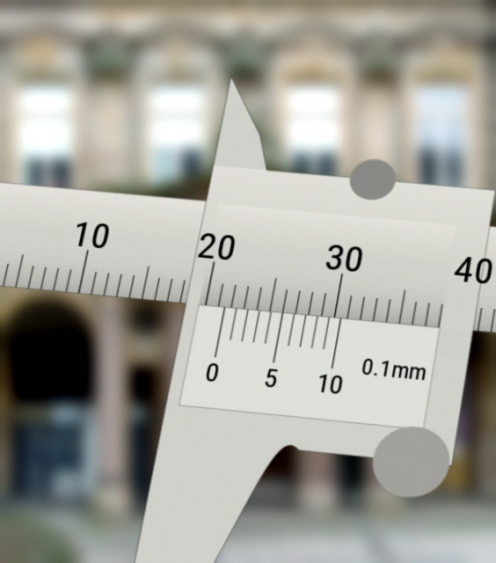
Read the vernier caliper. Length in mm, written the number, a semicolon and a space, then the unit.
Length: 21.5; mm
